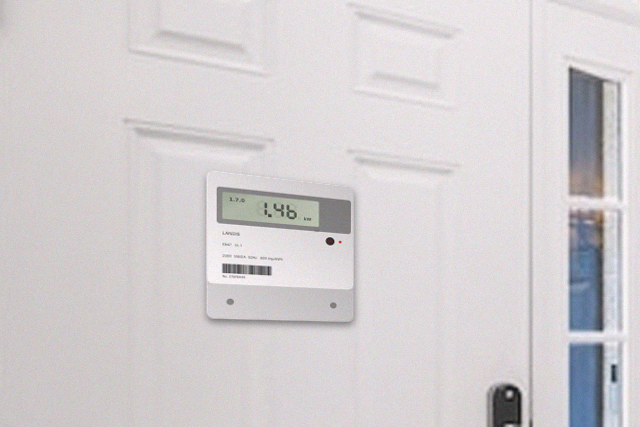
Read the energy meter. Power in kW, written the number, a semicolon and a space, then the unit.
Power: 1.46; kW
